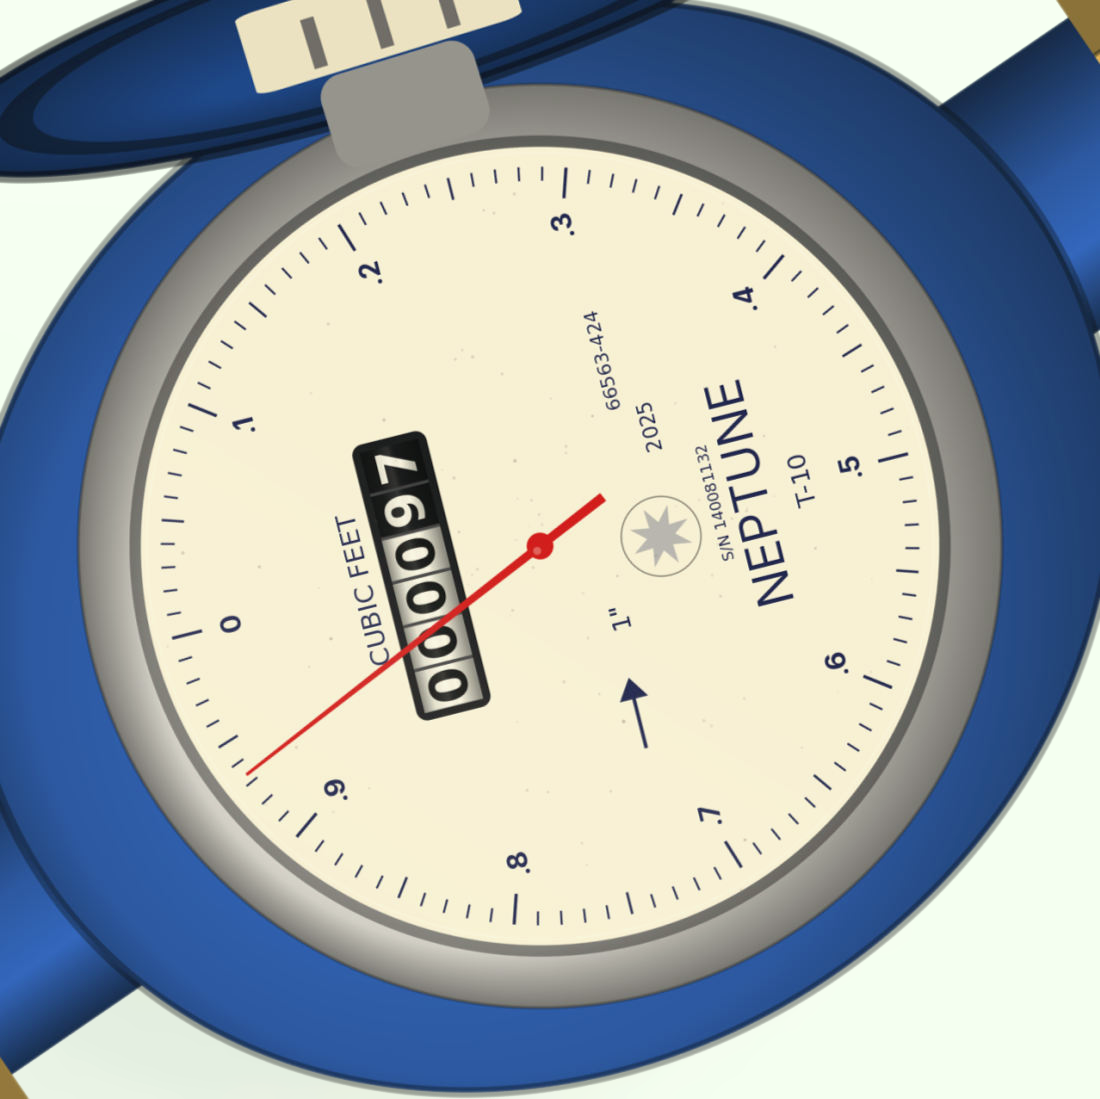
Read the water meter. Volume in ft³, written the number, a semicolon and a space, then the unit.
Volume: 96.93; ft³
